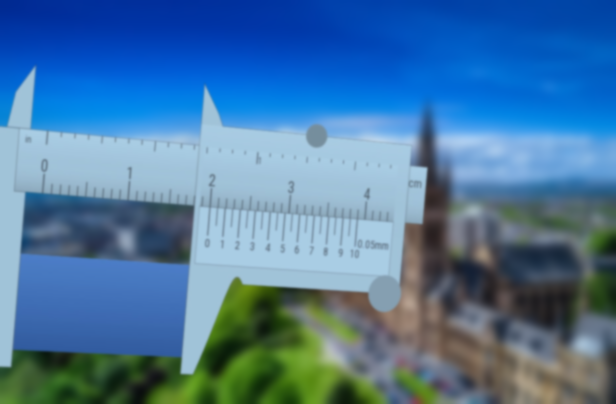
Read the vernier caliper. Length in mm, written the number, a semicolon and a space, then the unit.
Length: 20.0; mm
